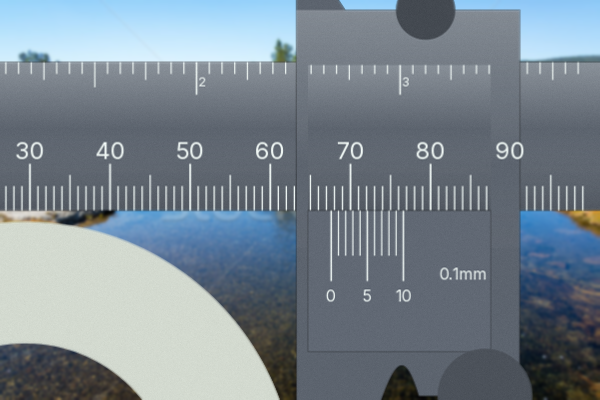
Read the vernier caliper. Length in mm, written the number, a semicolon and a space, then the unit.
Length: 67.6; mm
